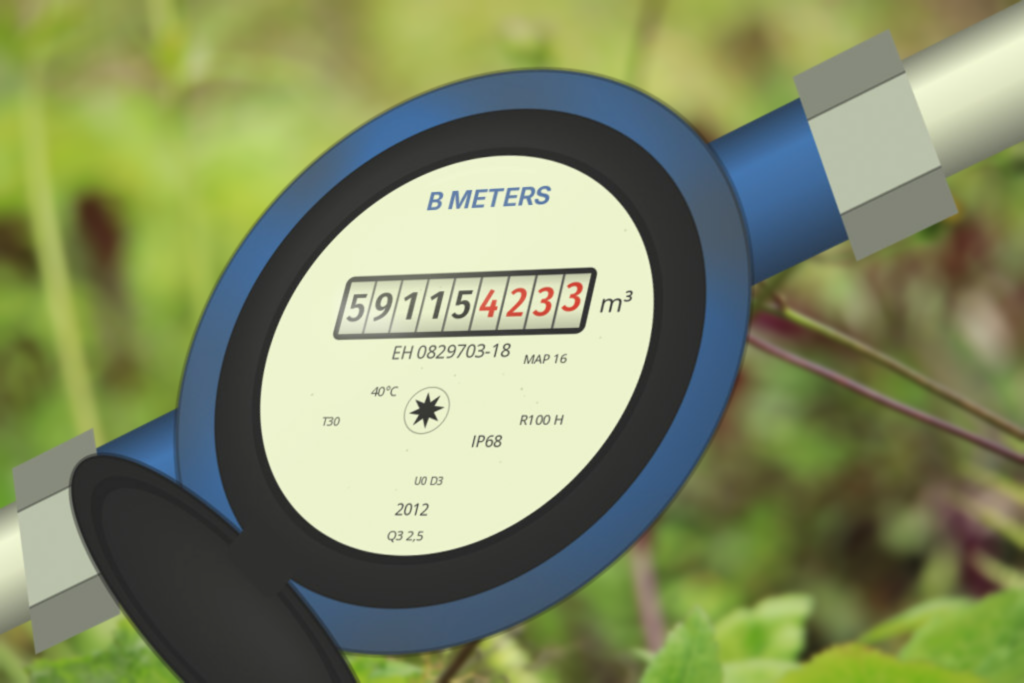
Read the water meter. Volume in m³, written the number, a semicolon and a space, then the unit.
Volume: 59115.4233; m³
